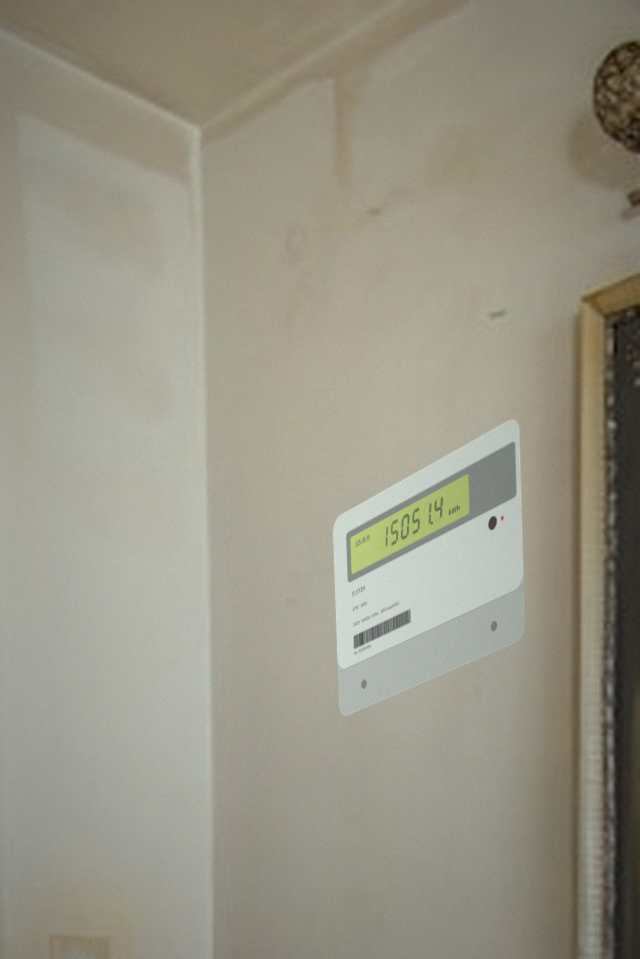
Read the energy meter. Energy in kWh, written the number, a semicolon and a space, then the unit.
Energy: 15051.4; kWh
